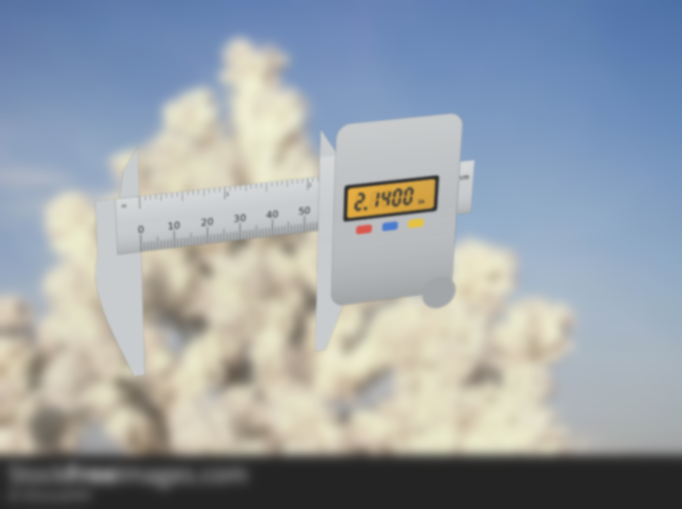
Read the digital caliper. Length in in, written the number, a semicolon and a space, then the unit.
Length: 2.1400; in
